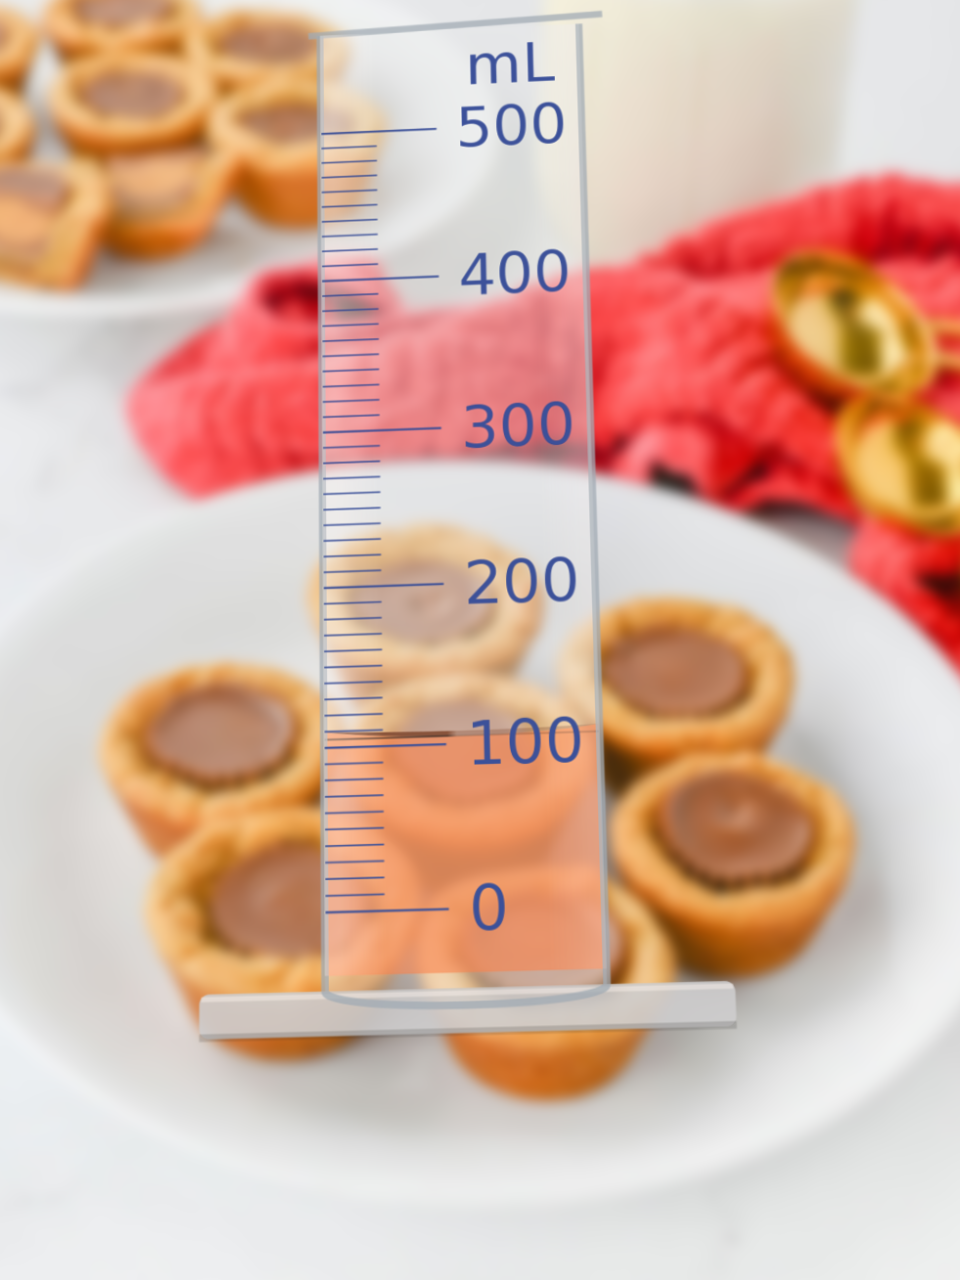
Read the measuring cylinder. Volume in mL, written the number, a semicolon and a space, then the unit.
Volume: 105; mL
